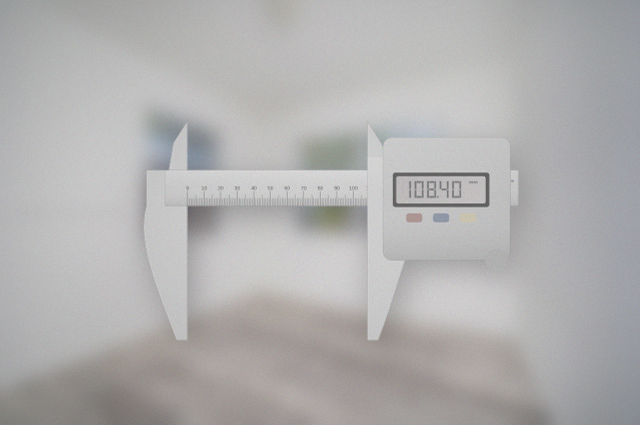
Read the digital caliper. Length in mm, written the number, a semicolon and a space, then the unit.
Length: 108.40; mm
